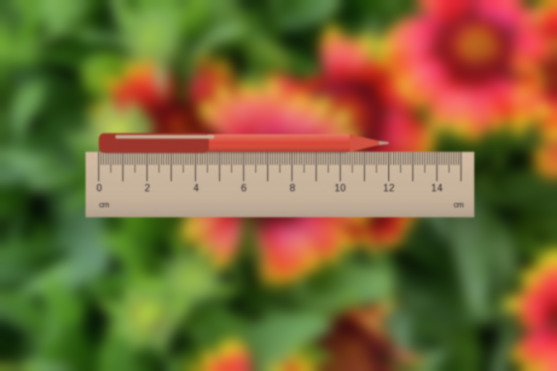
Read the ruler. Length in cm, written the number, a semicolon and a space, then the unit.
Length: 12; cm
